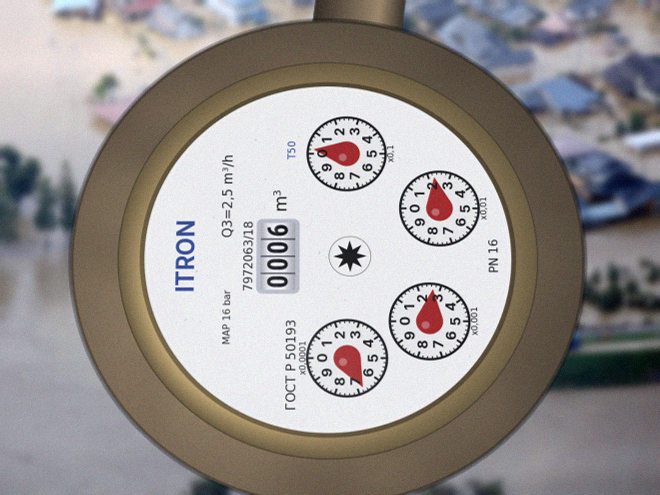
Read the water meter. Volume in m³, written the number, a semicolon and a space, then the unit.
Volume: 6.0226; m³
